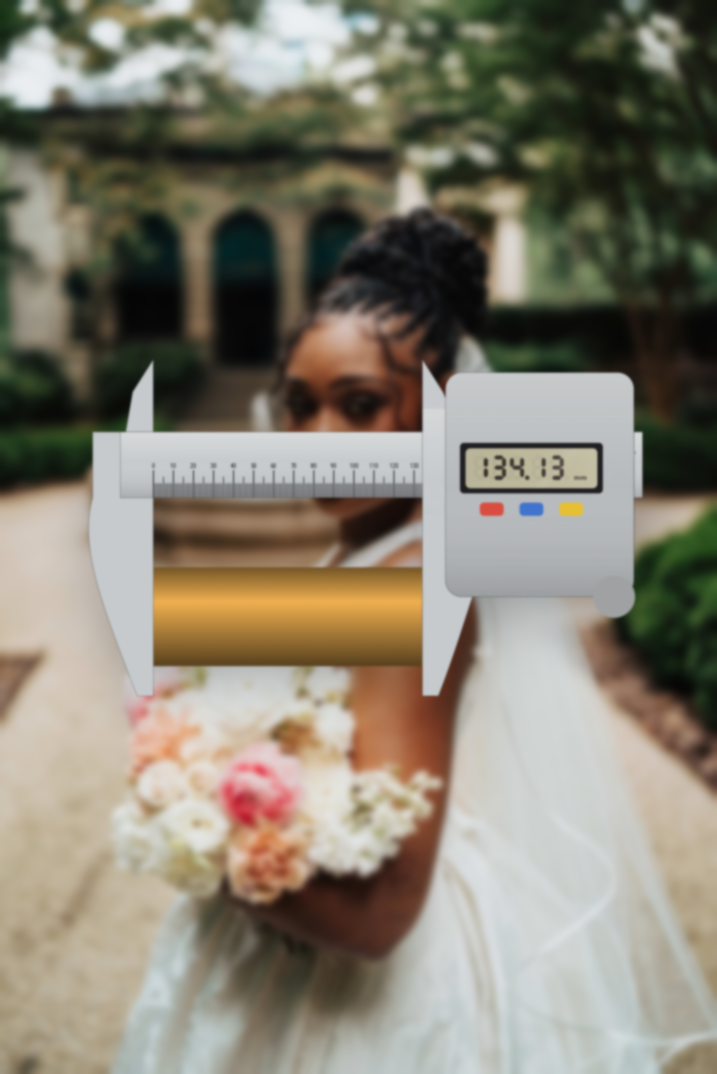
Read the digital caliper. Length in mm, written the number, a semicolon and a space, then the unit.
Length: 134.13; mm
